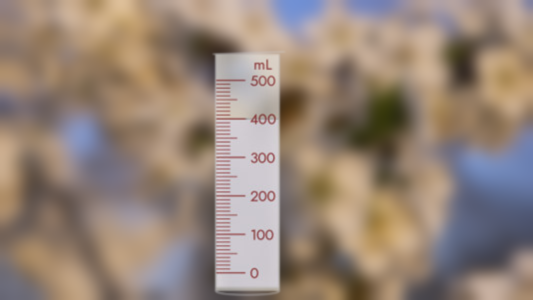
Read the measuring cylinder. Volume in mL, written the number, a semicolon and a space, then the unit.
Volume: 400; mL
